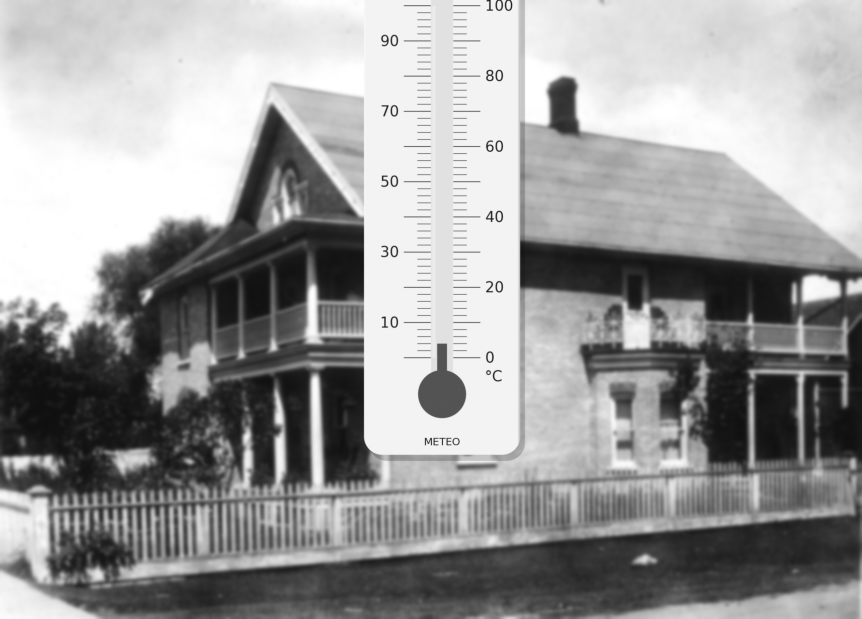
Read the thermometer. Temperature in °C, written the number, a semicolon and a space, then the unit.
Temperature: 4; °C
